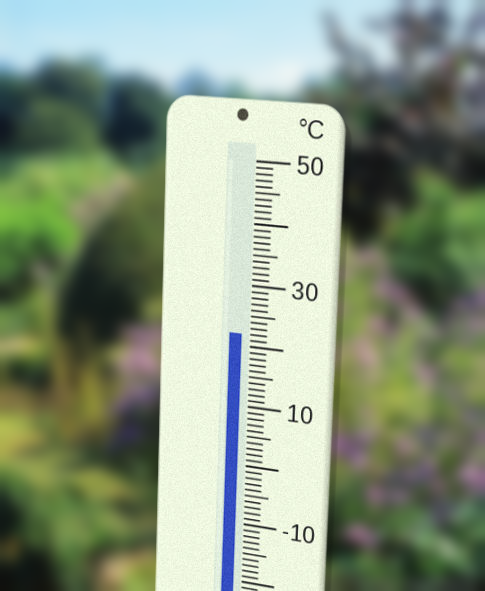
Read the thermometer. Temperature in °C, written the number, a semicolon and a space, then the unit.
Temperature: 22; °C
